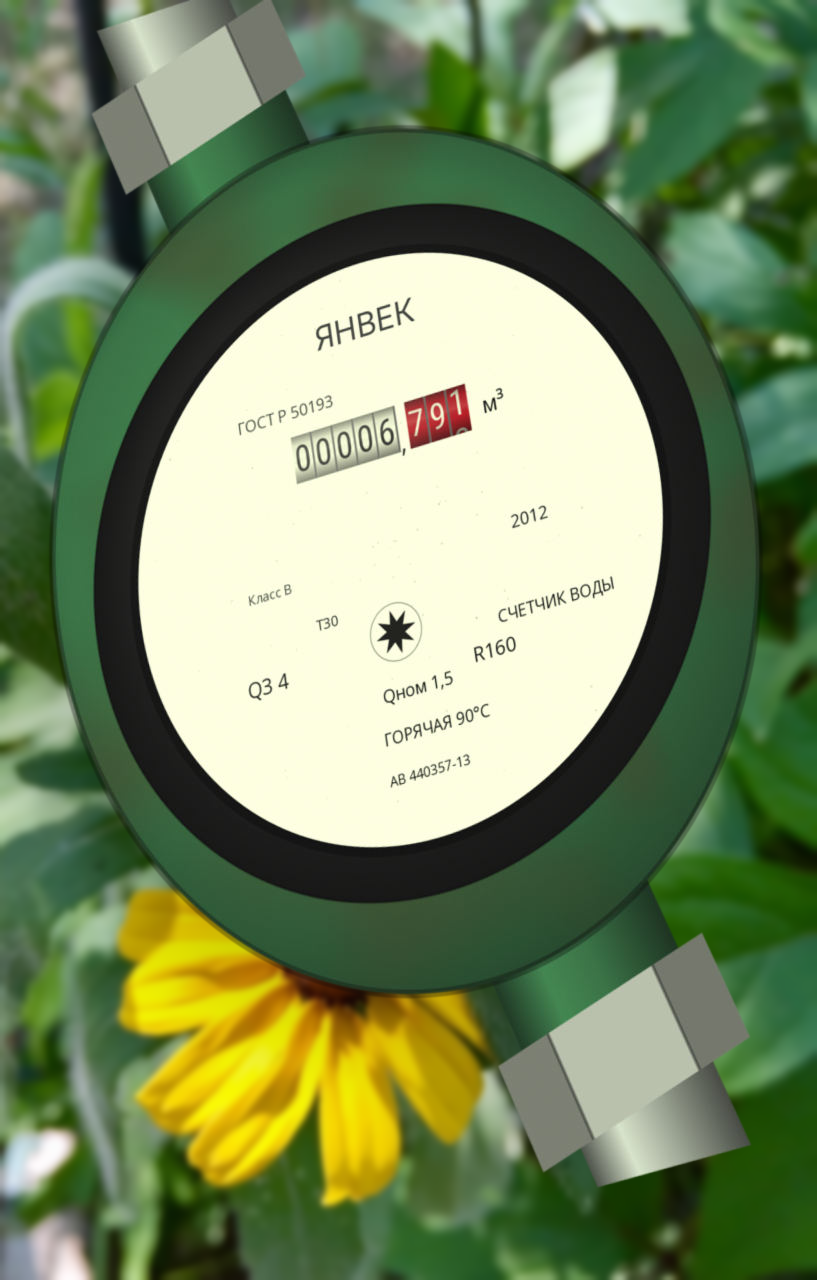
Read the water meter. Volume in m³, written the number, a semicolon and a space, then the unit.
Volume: 6.791; m³
